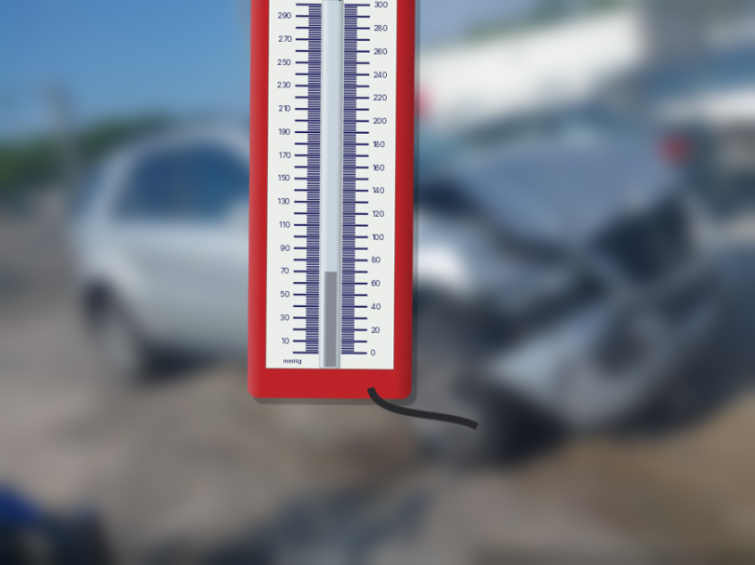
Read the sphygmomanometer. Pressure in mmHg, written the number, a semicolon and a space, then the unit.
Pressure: 70; mmHg
